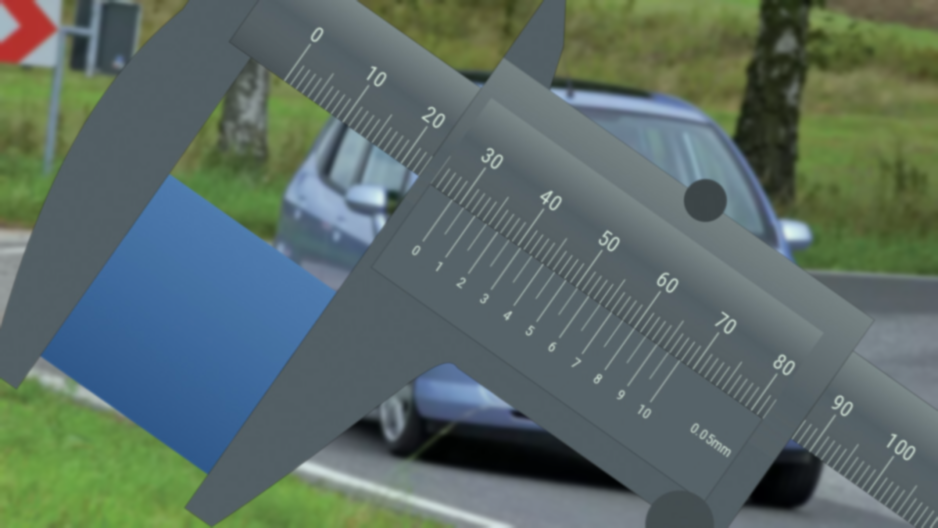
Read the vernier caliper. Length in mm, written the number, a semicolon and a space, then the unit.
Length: 28.8; mm
